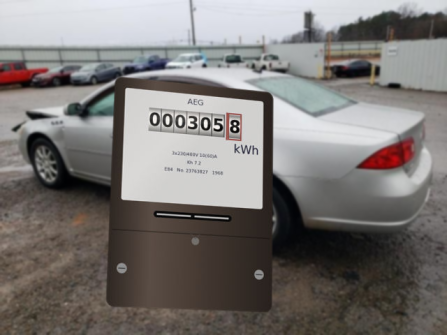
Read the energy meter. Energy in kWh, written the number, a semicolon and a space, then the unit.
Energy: 305.8; kWh
